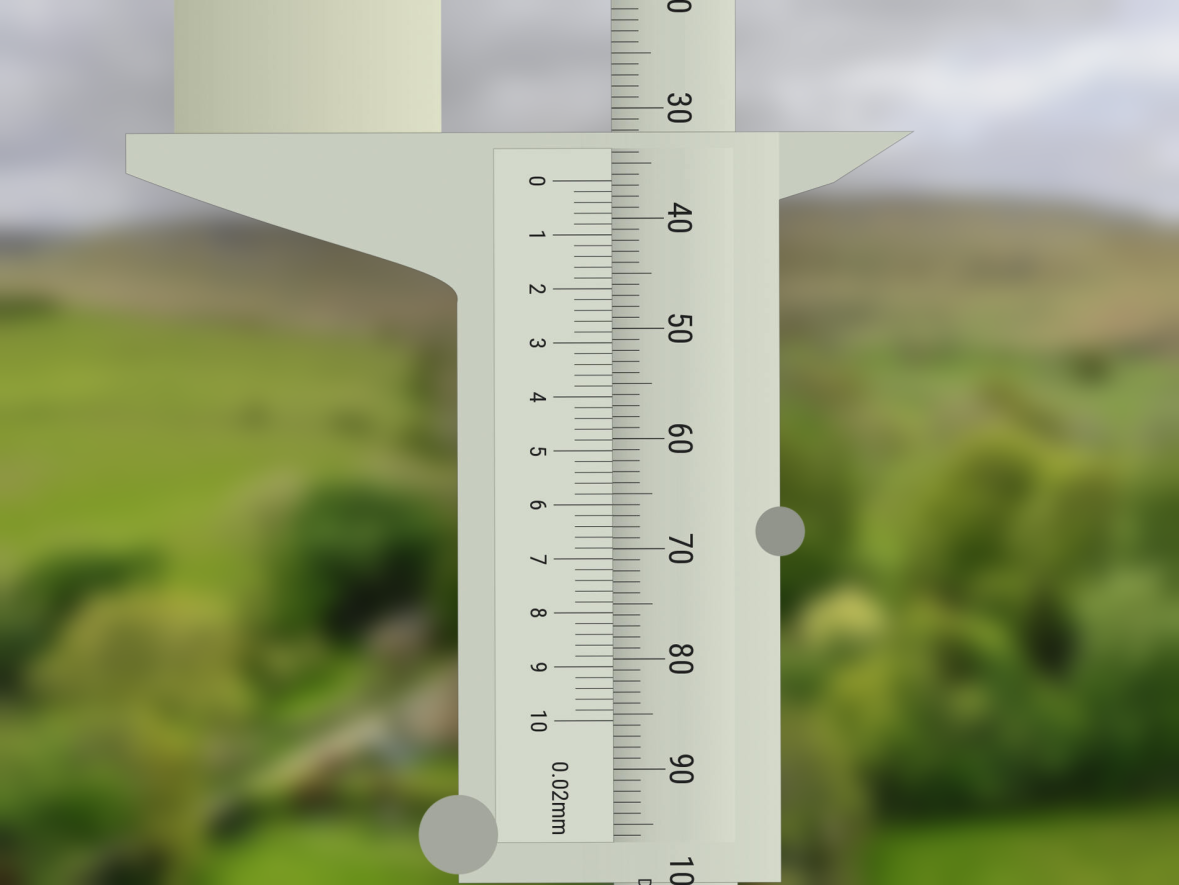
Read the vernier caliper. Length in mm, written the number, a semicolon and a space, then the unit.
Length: 36.6; mm
